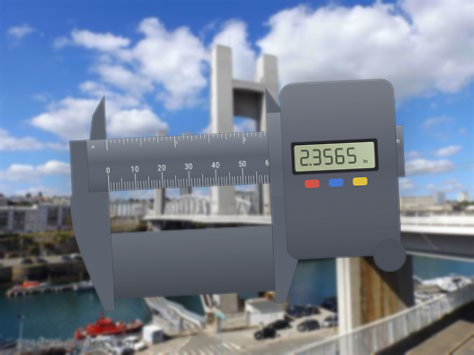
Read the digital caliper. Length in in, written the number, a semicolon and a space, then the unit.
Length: 2.3565; in
